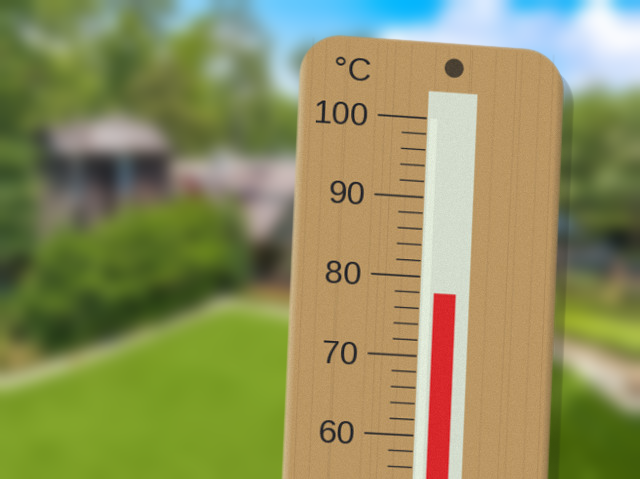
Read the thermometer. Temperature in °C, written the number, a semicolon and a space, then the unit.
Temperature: 78; °C
